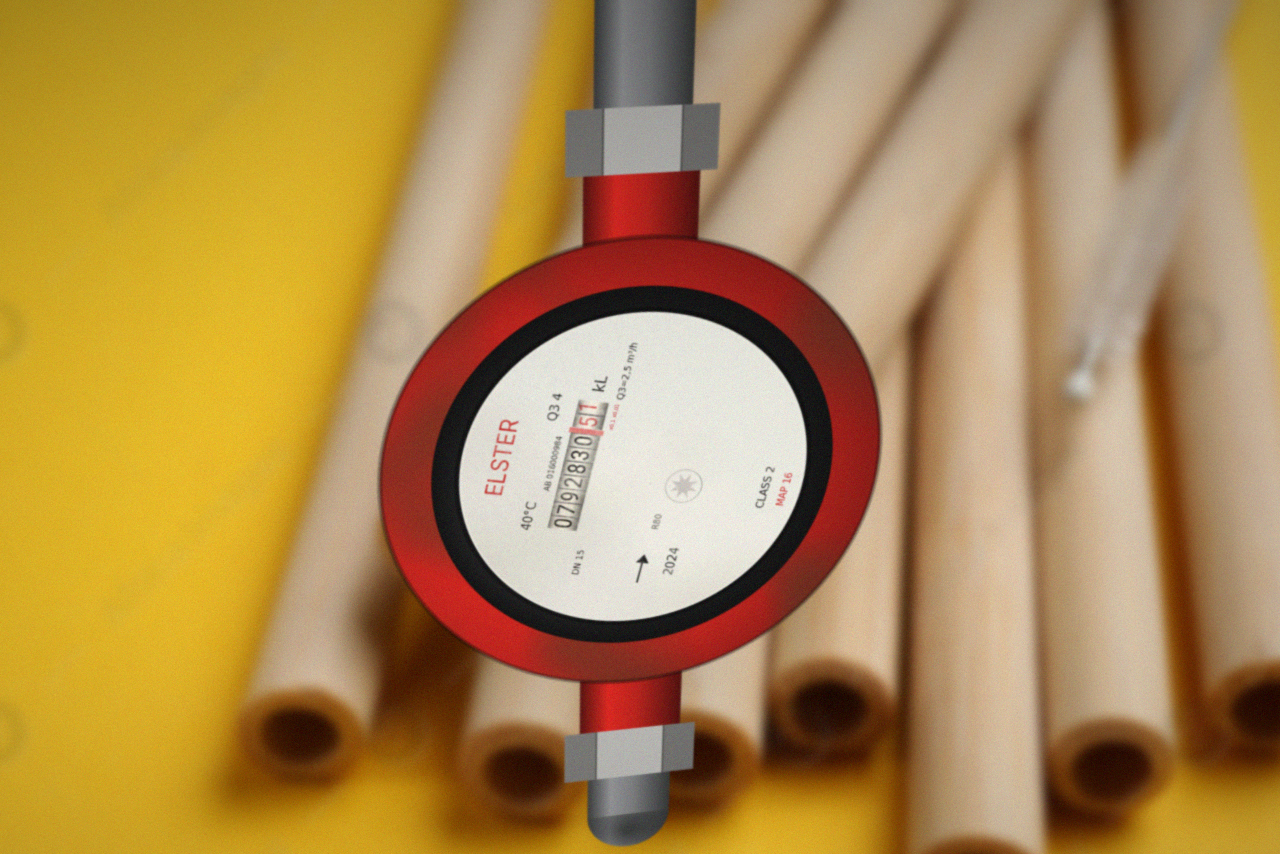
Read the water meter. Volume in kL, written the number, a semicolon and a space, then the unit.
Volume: 792830.51; kL
